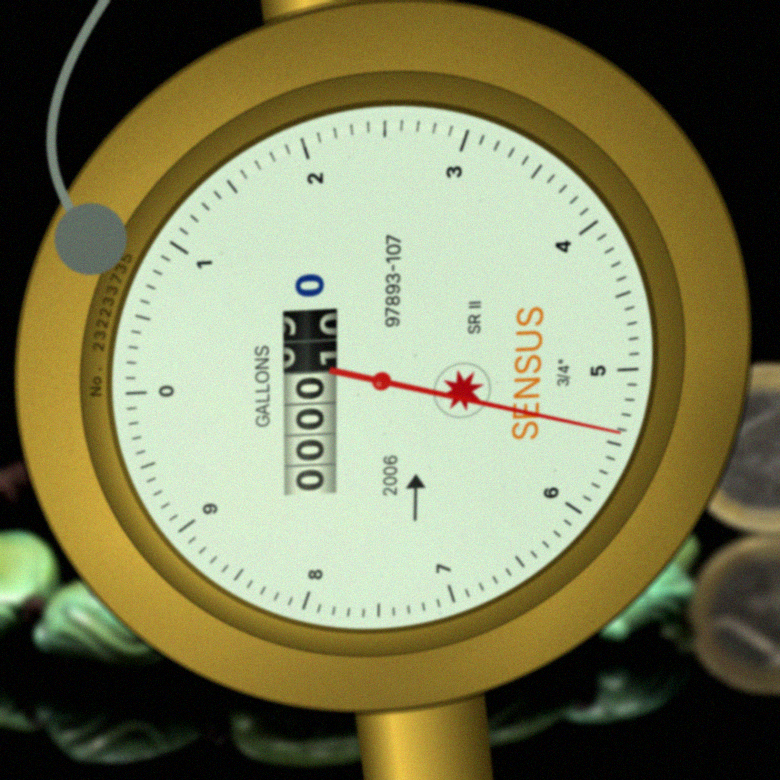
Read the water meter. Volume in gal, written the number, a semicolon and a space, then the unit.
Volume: 95.4; gal
